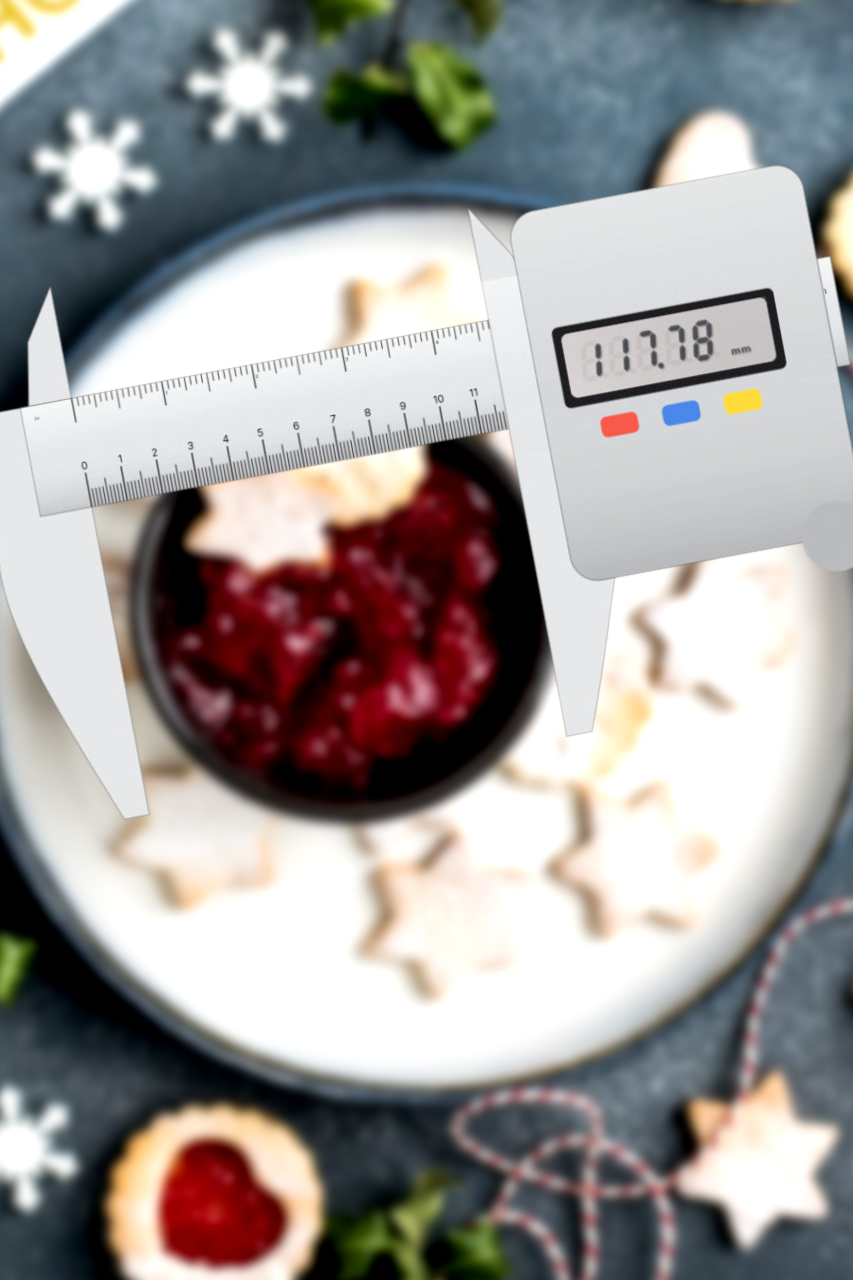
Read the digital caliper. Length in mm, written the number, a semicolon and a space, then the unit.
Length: 117.78; mm
